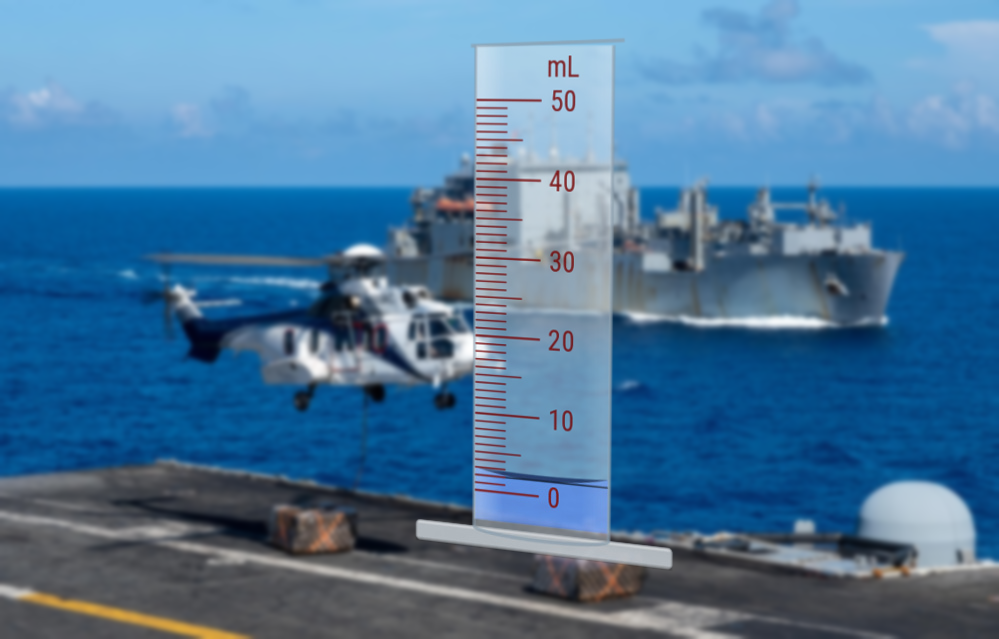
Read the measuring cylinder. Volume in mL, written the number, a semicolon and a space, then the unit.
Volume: 2; mL
